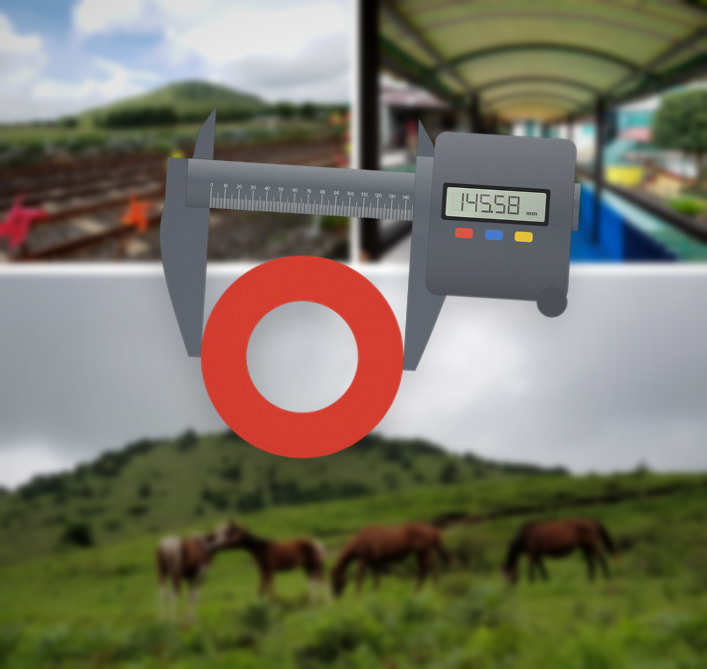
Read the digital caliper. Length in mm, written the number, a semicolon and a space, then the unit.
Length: 145.58; mm
